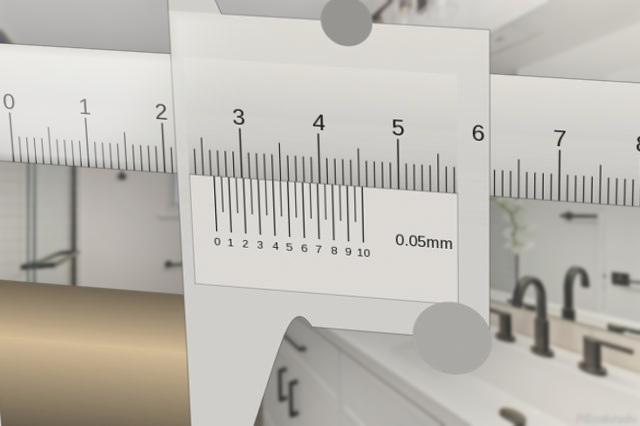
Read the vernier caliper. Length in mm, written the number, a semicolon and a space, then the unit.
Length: 26.4; mm
